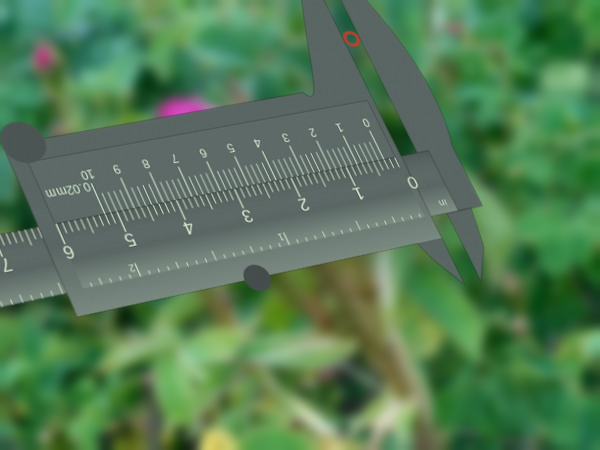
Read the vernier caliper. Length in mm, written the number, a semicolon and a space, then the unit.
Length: 3.0; mm
